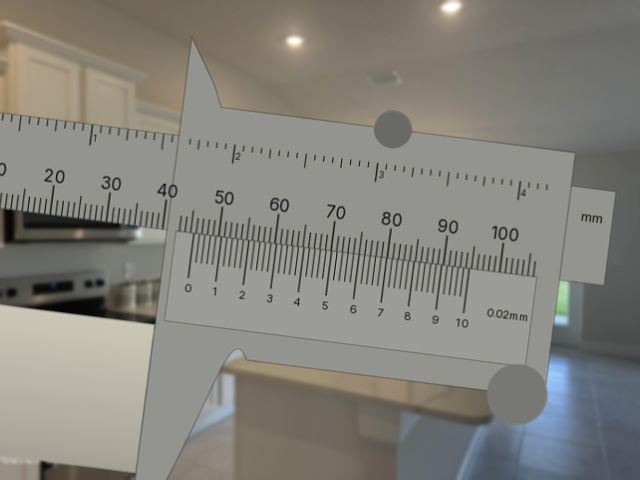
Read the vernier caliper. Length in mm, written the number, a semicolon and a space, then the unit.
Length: 45.6; mm
